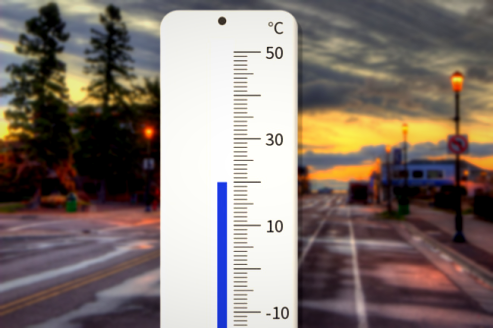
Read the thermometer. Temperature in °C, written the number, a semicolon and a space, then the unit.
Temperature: 20; °C
